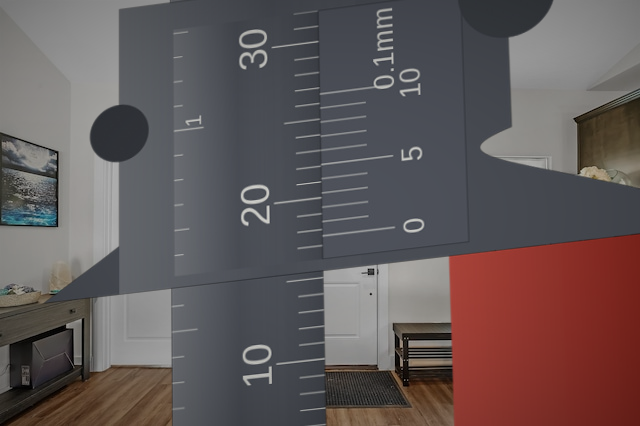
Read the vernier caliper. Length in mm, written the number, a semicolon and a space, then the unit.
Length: 17.6; mm
